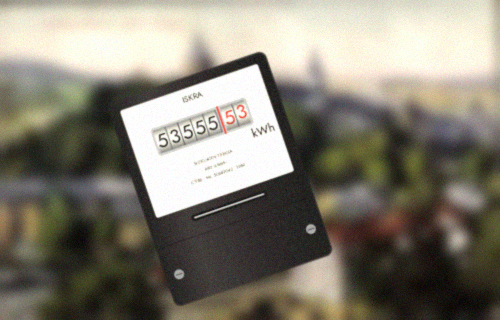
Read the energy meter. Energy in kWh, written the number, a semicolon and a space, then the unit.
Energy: 53555.53; kWh
